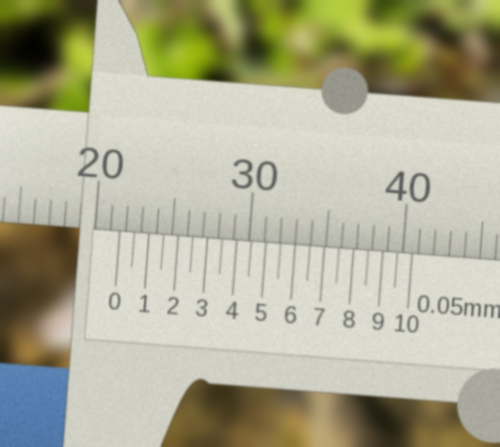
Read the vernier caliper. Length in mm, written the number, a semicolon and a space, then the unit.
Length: 21.6; mm
